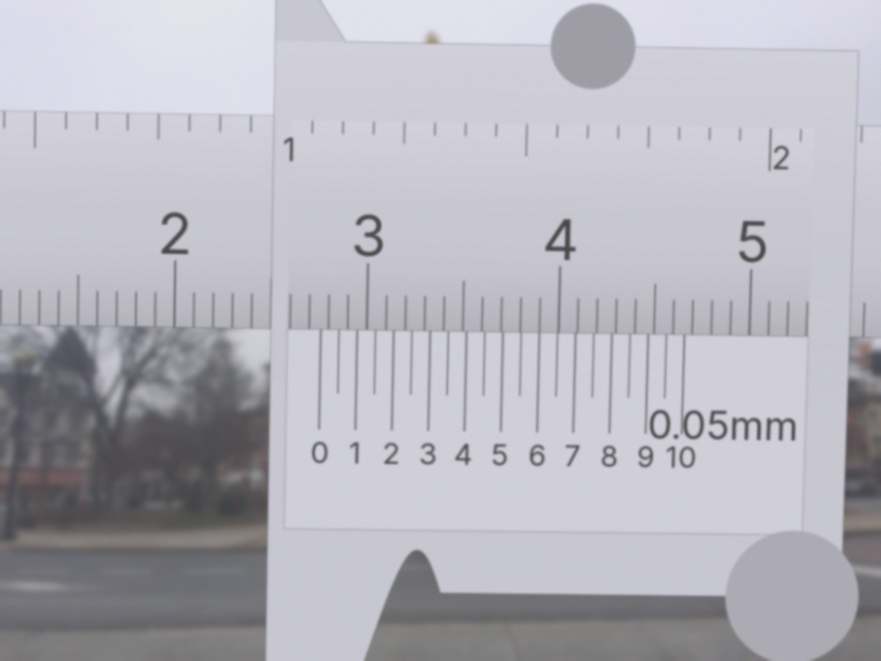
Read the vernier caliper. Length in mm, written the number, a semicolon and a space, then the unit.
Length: 27.6; mm
